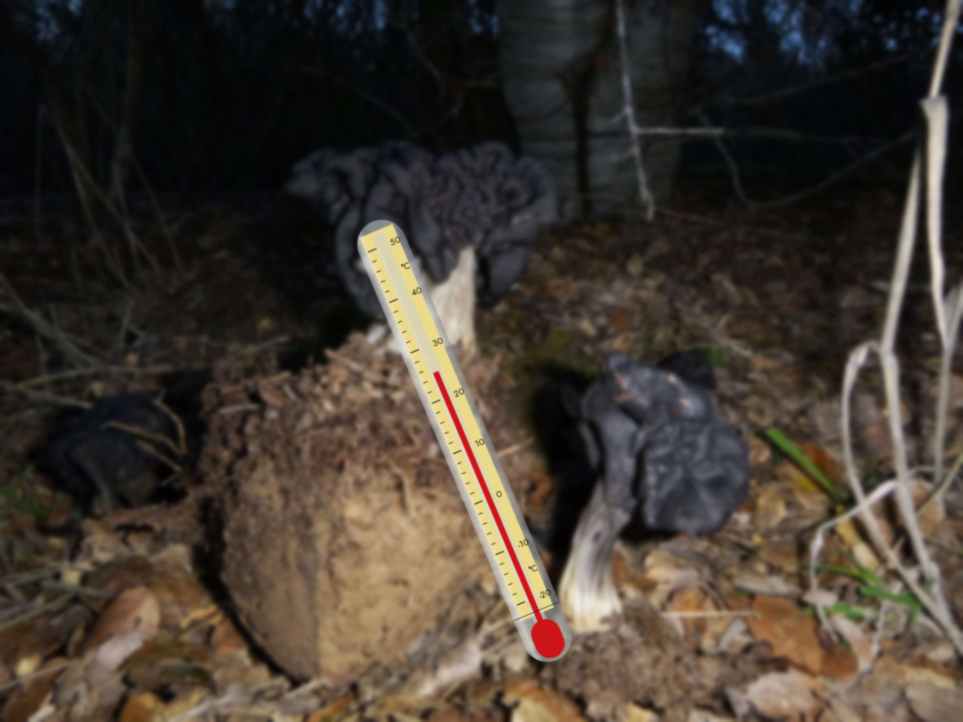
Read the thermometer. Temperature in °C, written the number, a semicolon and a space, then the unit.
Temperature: 25; °C
